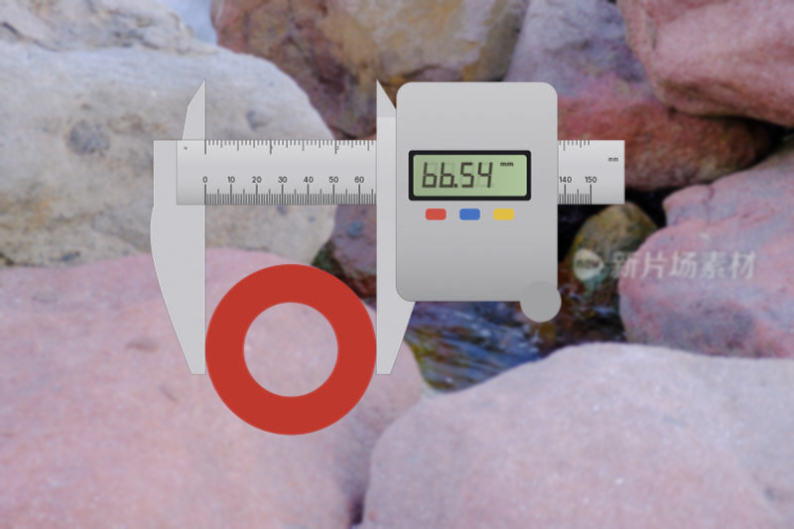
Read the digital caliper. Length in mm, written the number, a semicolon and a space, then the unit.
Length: 66.54; mm
